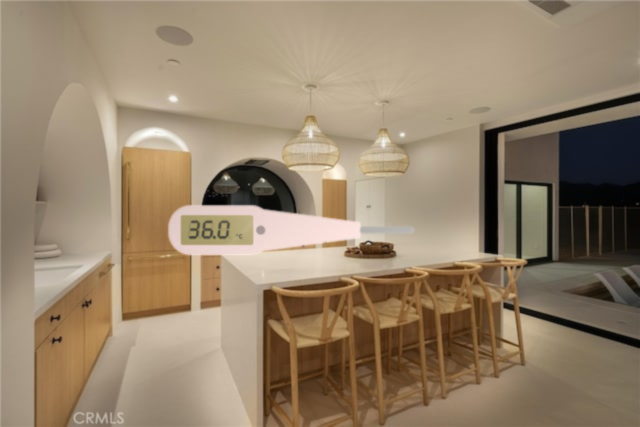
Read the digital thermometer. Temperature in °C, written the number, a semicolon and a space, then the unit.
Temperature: 36.0; °C
